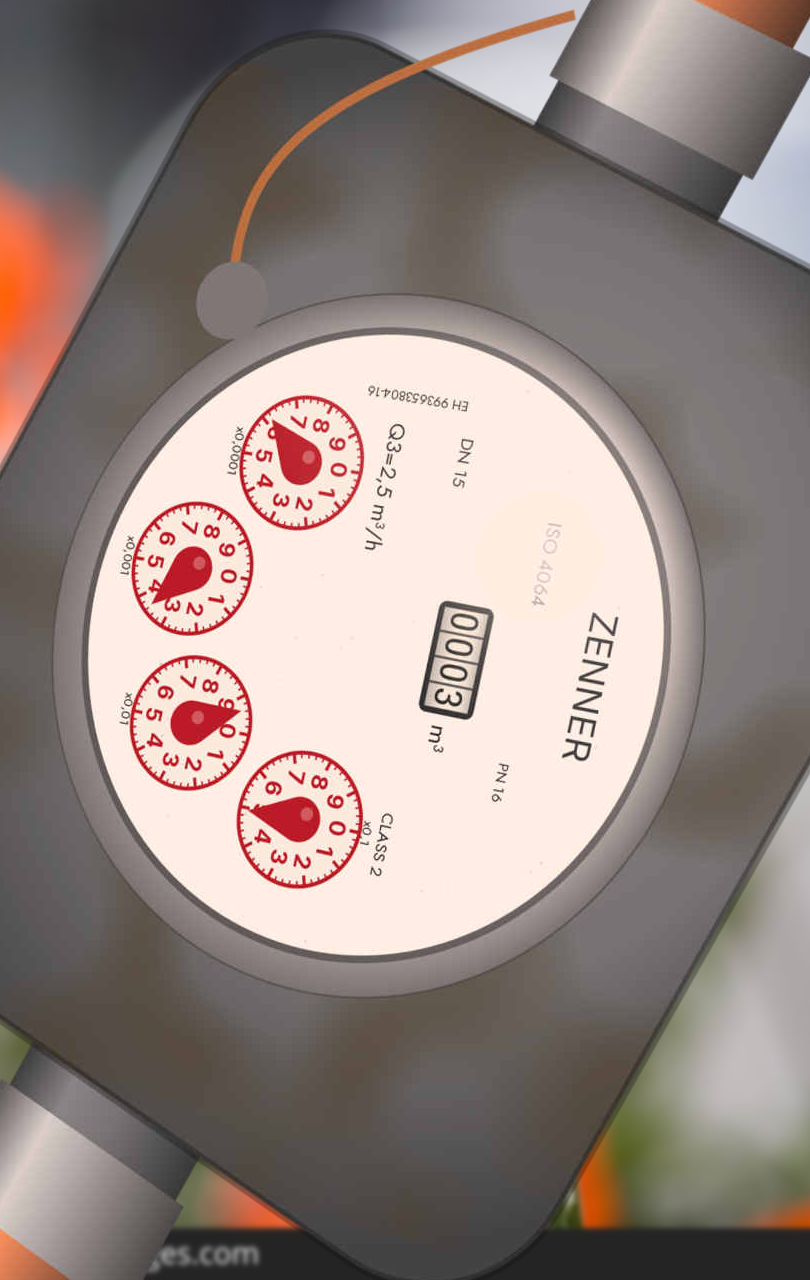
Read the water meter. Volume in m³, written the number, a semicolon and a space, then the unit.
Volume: 3.4936; m³
